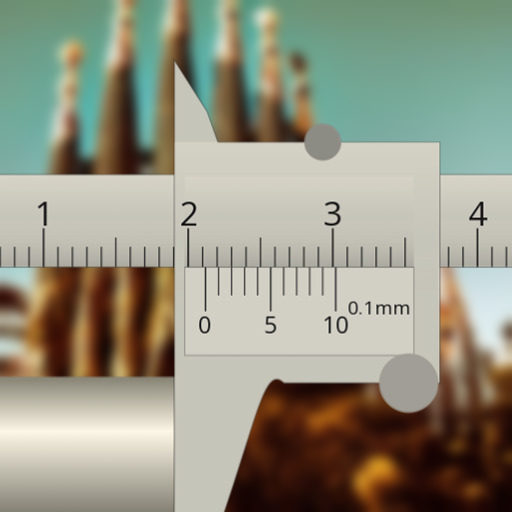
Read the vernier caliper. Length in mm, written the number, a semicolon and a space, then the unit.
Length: 21.2; mm
